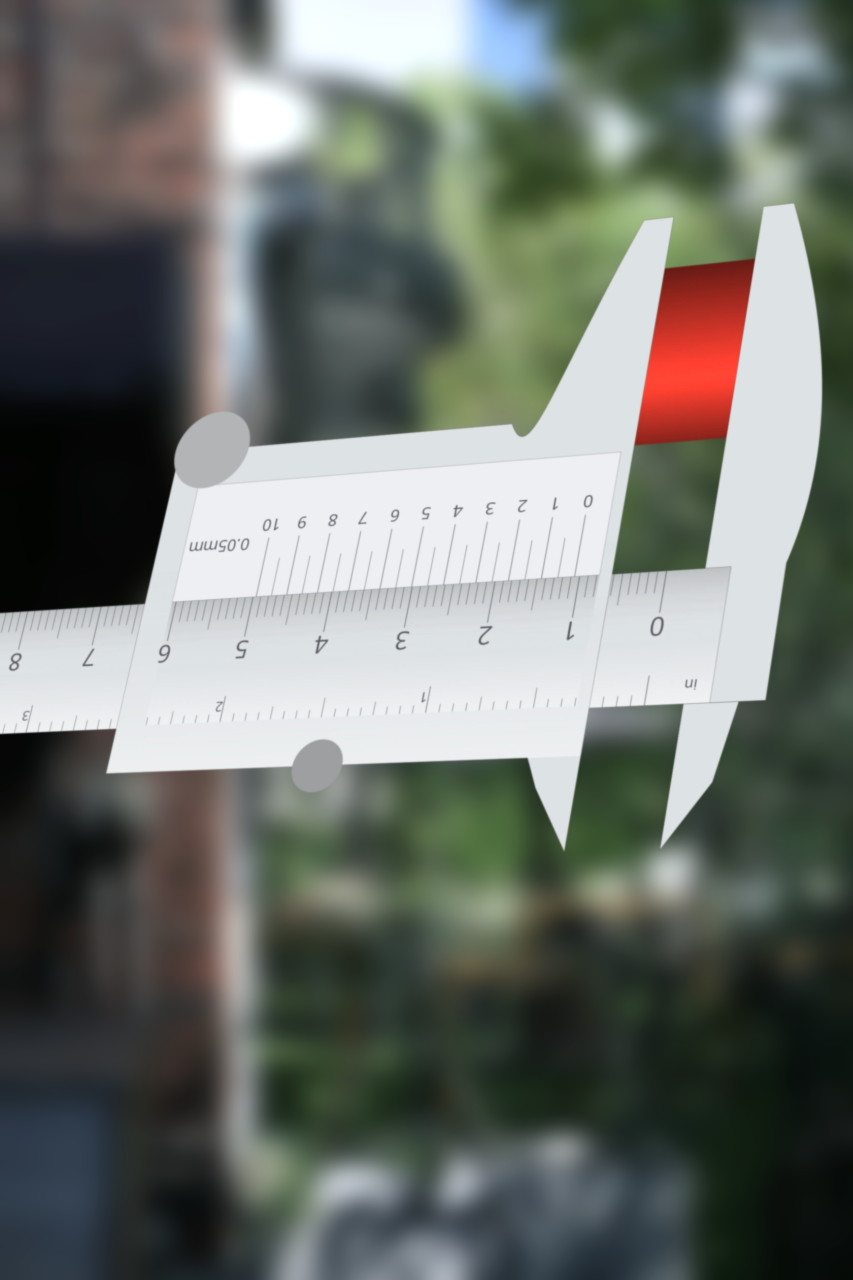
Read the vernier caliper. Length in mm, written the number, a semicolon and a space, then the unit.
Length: 10.6; mm
